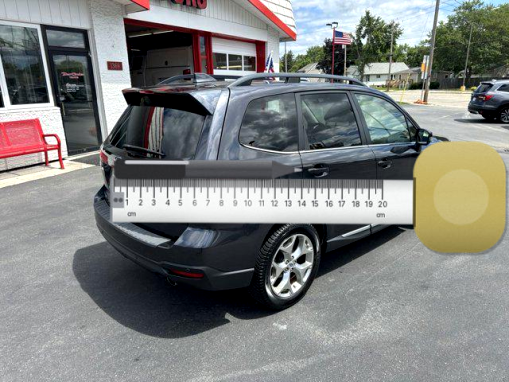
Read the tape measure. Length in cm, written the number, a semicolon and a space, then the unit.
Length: 14; cm
